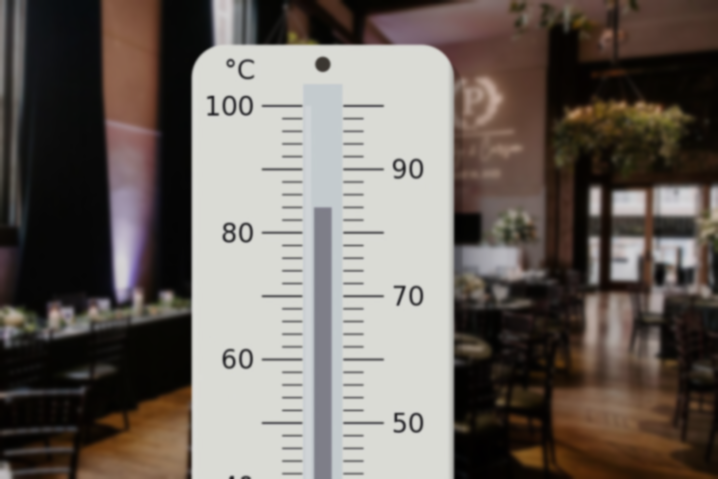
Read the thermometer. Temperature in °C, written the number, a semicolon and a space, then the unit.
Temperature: 84; °C
